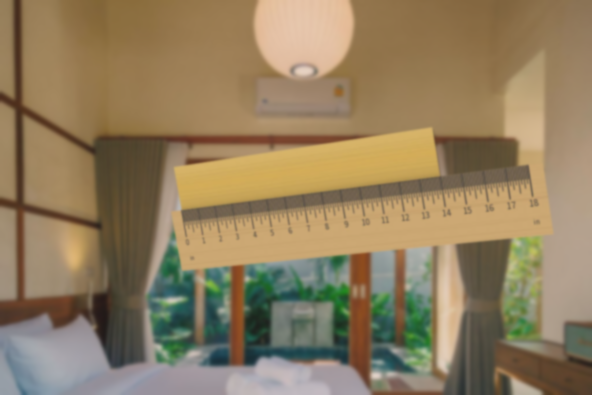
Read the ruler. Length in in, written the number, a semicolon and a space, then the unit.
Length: 14; in
